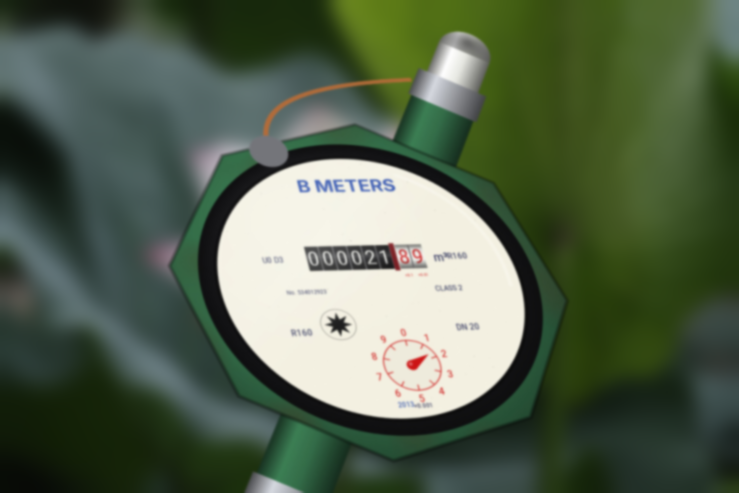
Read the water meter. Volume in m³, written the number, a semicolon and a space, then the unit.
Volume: 21.891; m³
